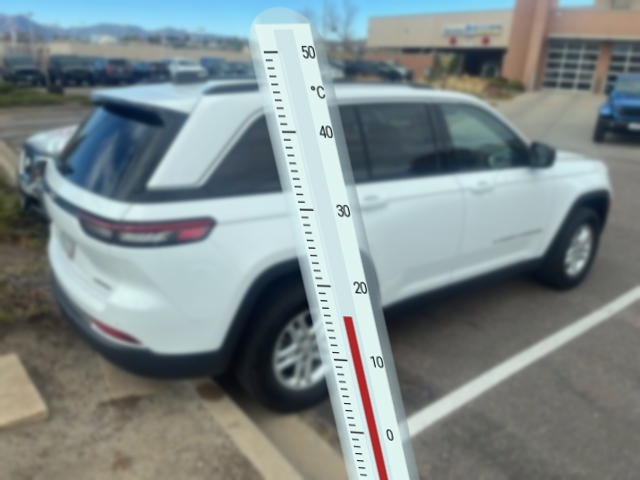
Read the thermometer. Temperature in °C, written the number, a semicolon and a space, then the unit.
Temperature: 16; °C
